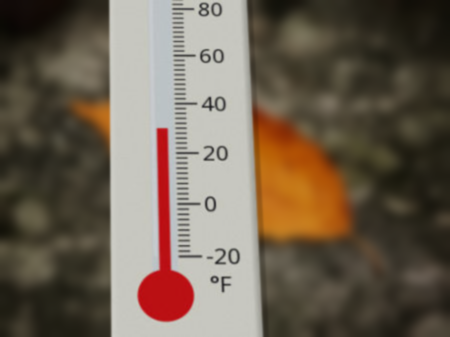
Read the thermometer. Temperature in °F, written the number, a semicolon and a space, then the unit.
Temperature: 30; °F
